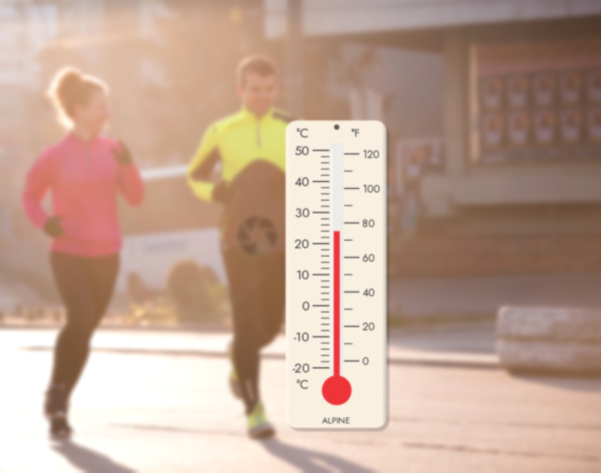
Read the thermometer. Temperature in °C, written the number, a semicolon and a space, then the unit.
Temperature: 24; °C
